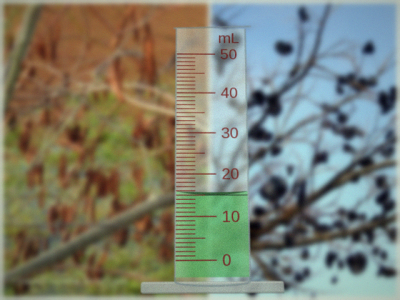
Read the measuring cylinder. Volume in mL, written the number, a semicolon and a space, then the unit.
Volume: 15; mL
